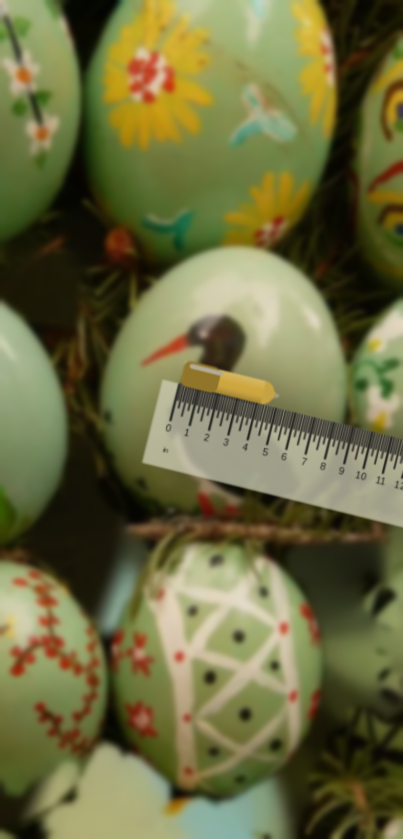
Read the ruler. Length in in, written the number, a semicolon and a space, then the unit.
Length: 5; in
